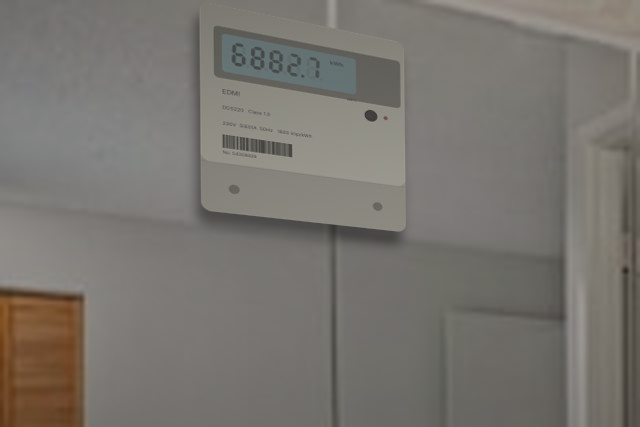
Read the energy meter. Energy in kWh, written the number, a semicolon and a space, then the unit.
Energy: 6882.7; kWh
